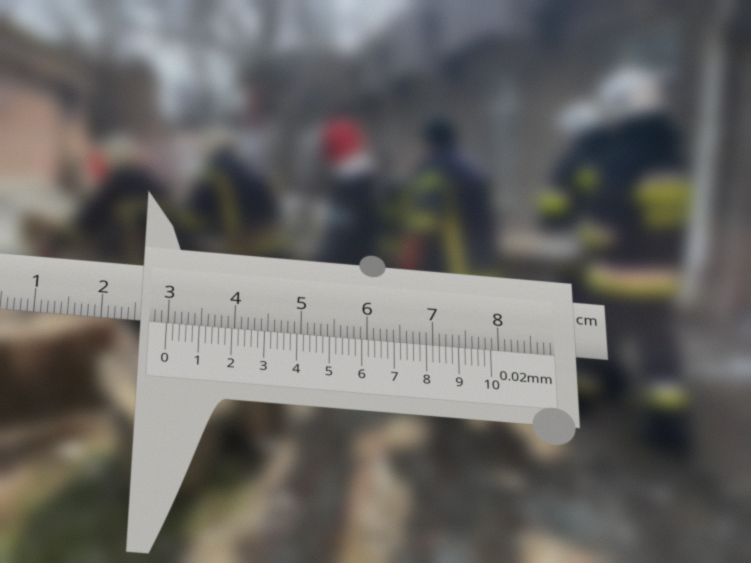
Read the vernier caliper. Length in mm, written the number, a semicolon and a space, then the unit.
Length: 29.8; mm
